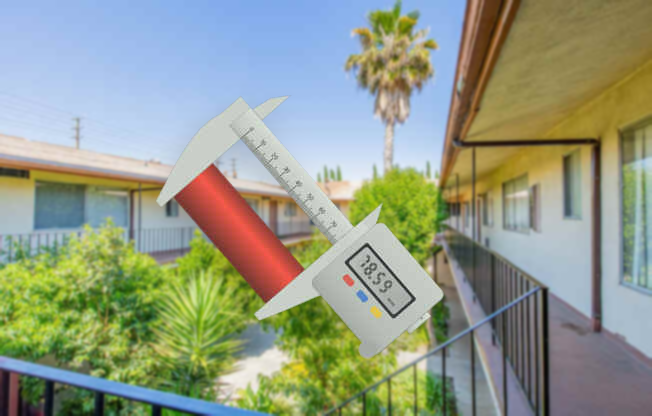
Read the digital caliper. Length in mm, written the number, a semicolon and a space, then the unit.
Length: 78.59; mm
